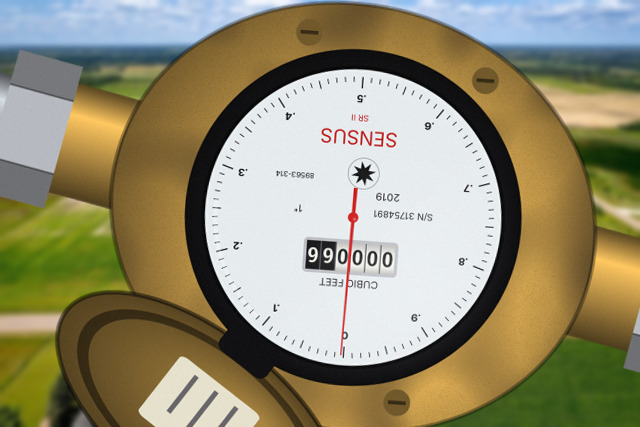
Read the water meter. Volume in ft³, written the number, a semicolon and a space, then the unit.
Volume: 66.00; ft³
